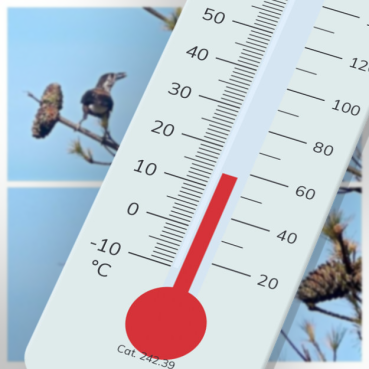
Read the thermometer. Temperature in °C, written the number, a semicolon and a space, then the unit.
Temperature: 14; °C
